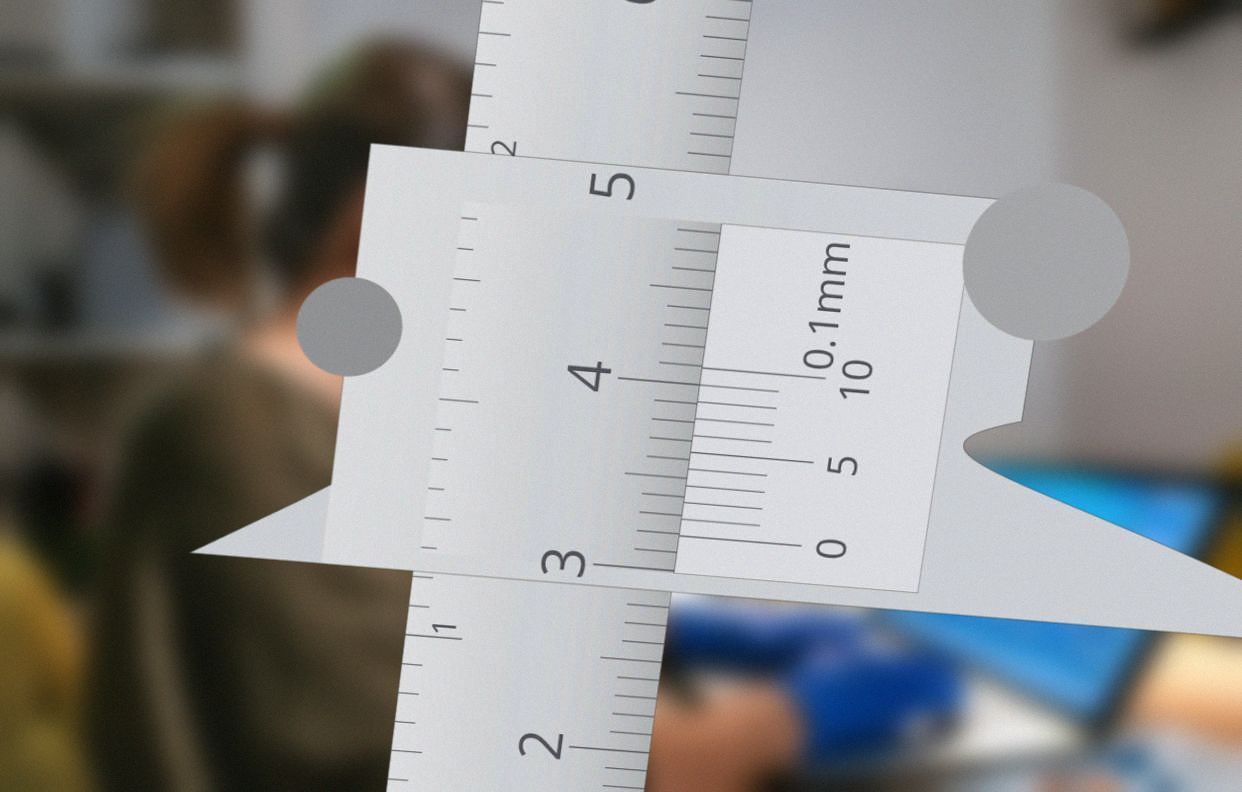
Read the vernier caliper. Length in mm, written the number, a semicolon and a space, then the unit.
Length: 31.9; mm
